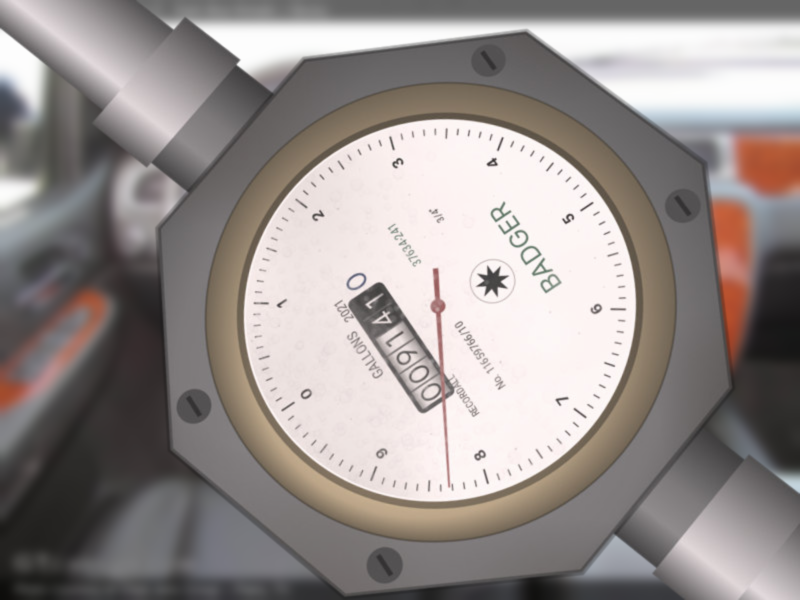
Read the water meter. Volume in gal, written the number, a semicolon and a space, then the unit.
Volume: 91408.3; gal
